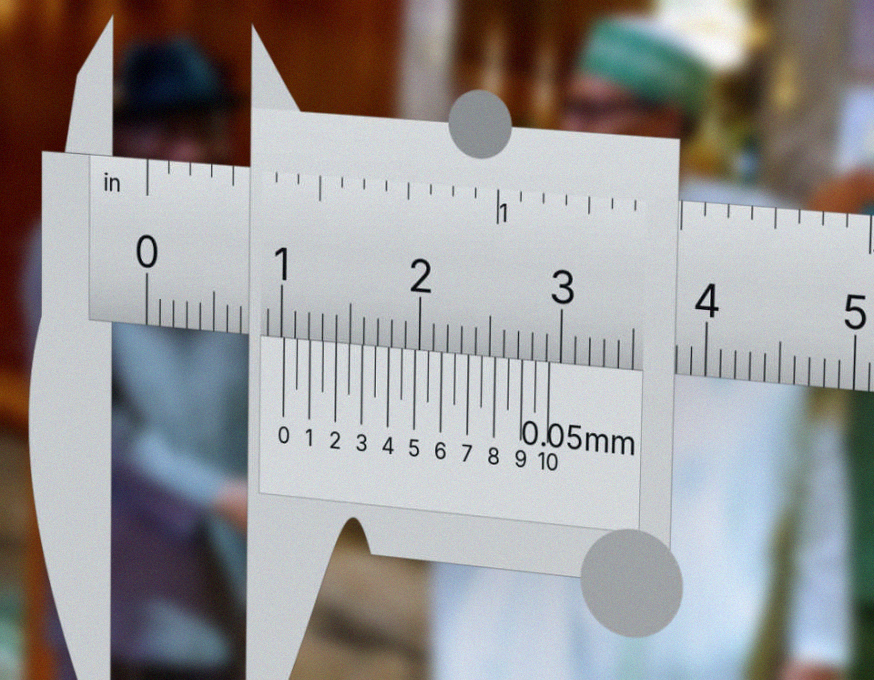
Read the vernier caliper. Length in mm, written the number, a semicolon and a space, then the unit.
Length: 10.2; mm
